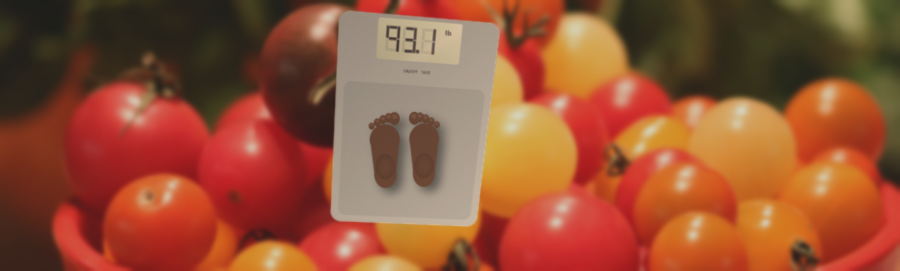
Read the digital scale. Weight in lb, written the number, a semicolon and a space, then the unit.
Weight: 93.1; lb
